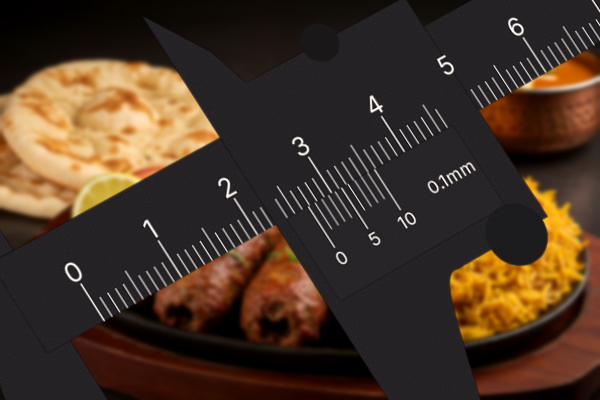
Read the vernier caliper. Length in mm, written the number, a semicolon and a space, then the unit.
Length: 26.8; mm
